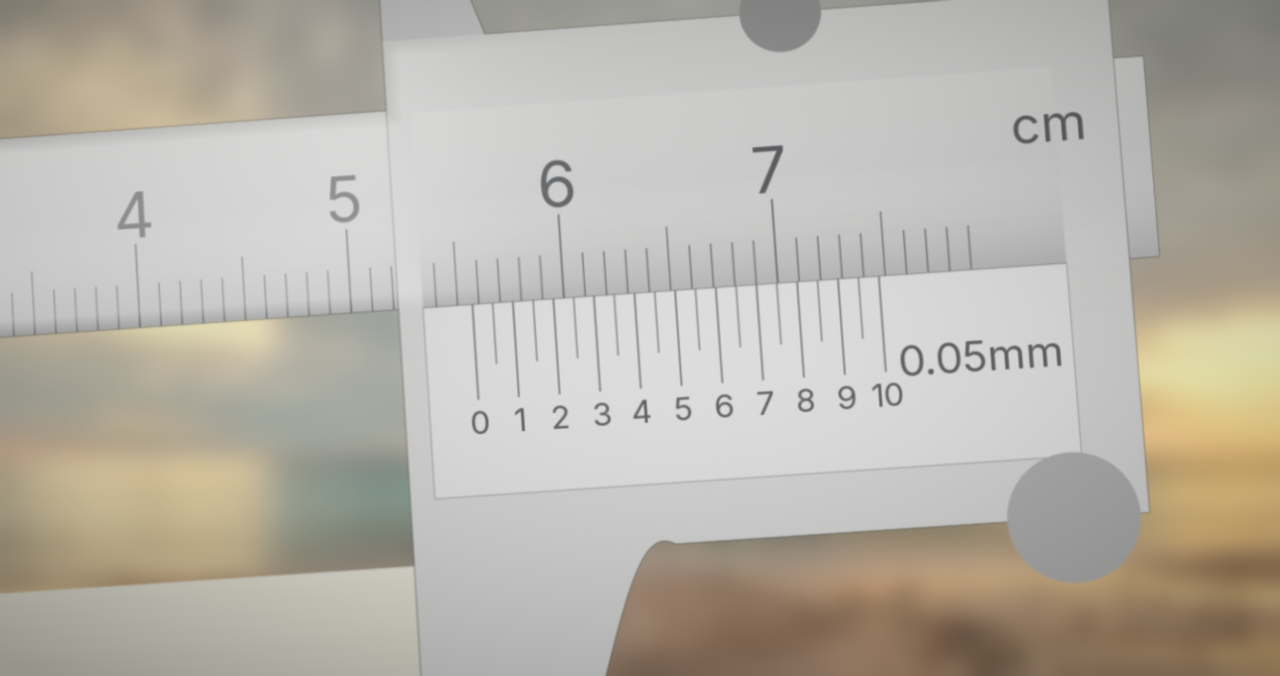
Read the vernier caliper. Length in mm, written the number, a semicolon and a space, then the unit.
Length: 55.7; mm
